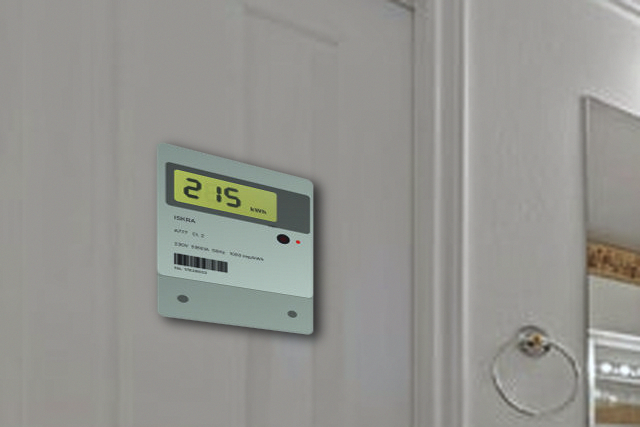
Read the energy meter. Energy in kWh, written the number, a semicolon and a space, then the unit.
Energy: 215; kWh
